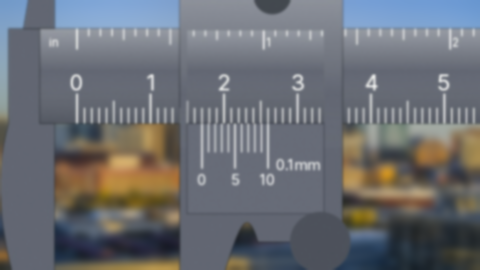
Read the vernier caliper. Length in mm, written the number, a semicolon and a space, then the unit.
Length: 17.0; mm
